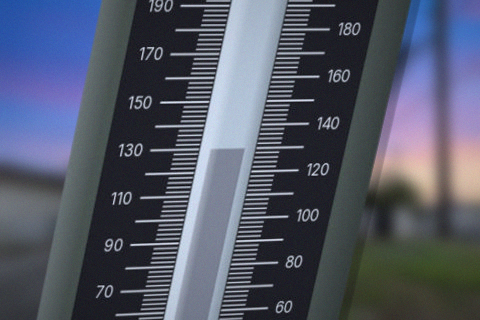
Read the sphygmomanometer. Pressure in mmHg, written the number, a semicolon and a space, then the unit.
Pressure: 130; mmHg
